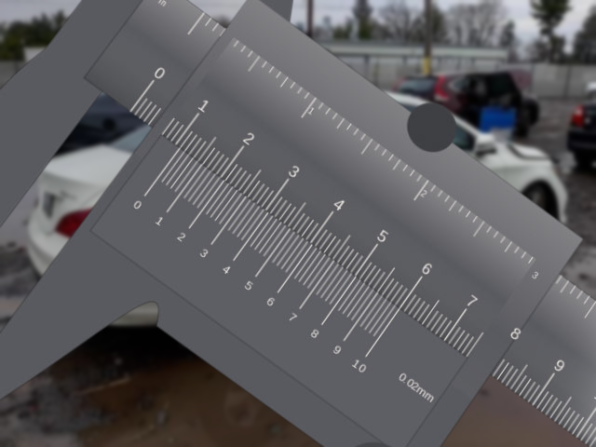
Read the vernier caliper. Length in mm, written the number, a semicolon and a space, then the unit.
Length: 11.0; mm
